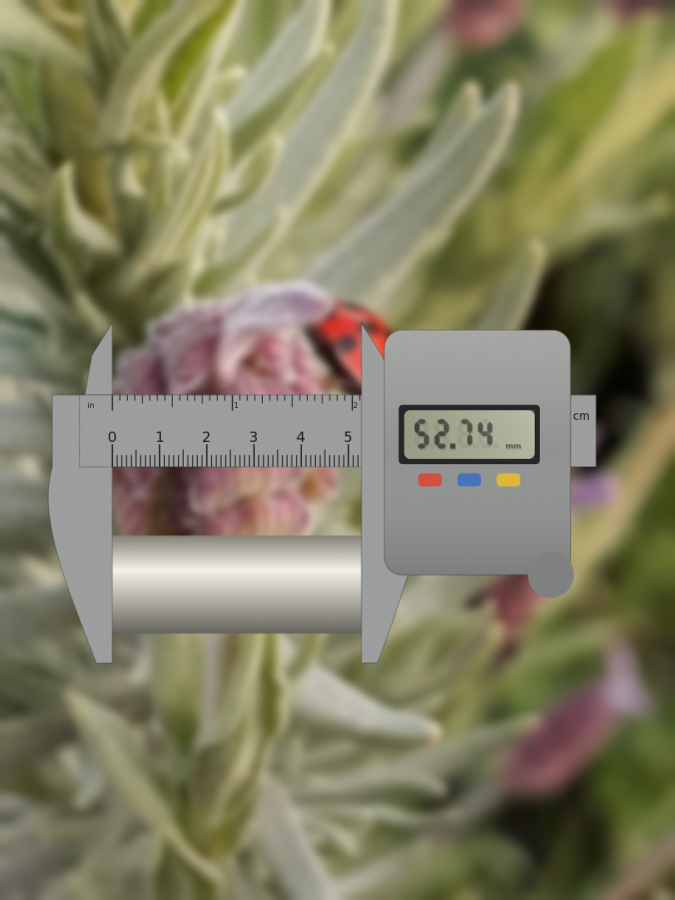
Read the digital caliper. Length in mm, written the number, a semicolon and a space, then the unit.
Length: 52.74; mm
